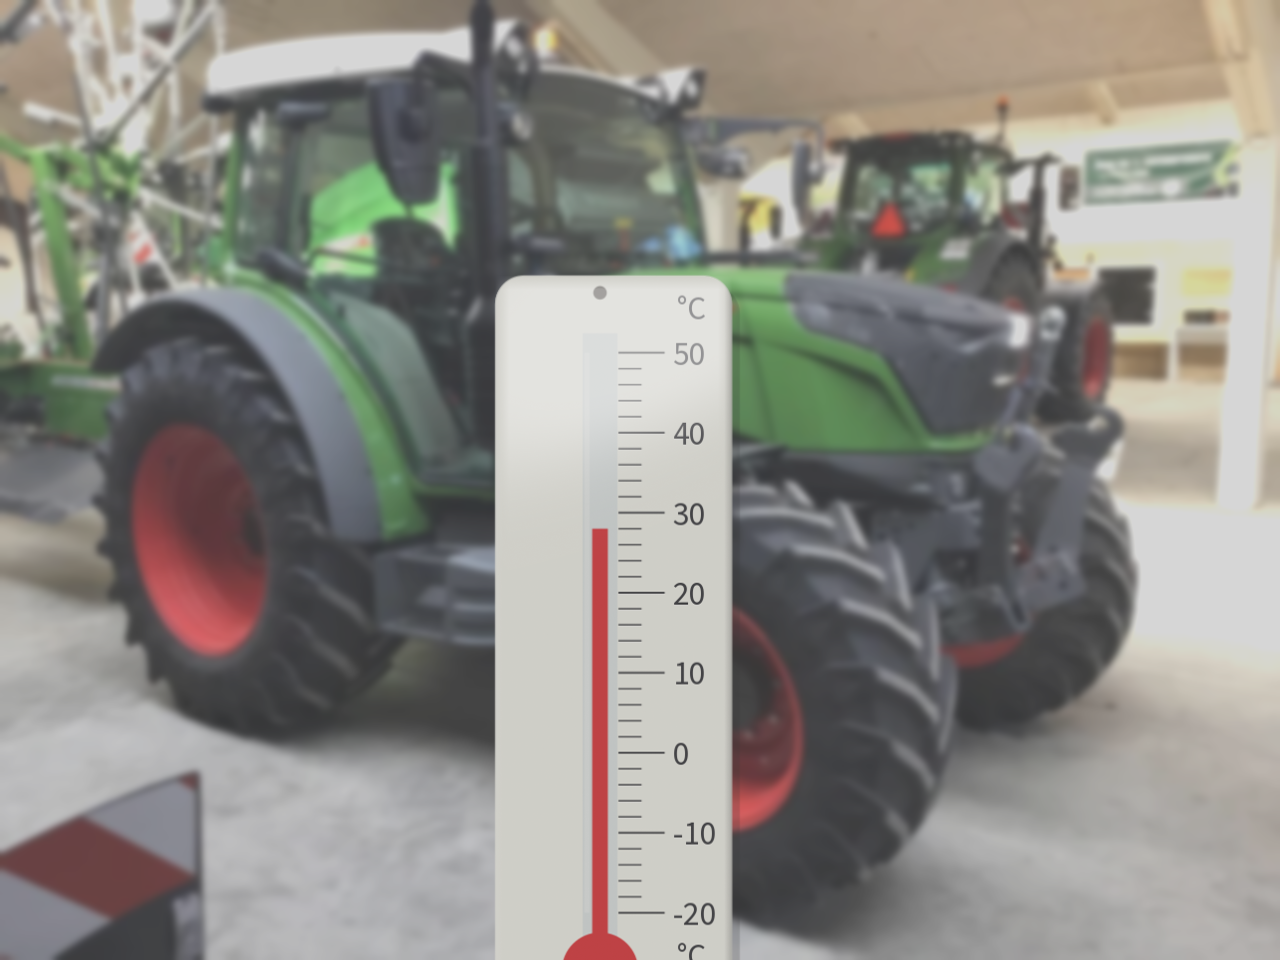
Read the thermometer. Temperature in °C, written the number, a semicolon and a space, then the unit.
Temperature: 28; °C
